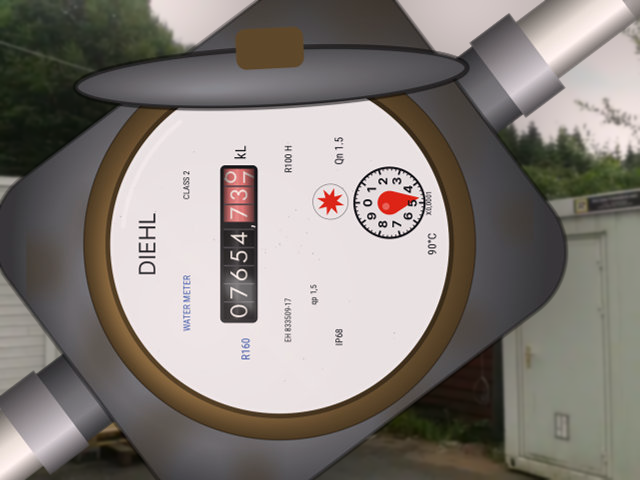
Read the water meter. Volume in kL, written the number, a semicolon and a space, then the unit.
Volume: 7654.7364; kL
